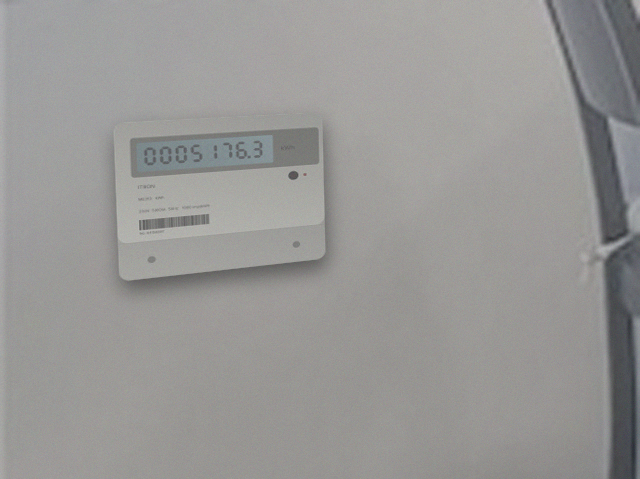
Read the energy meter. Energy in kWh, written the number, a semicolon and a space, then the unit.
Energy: 5176.3; kWh
